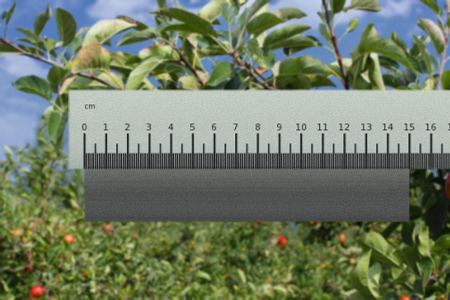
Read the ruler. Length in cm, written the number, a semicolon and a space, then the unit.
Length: 15; cm
